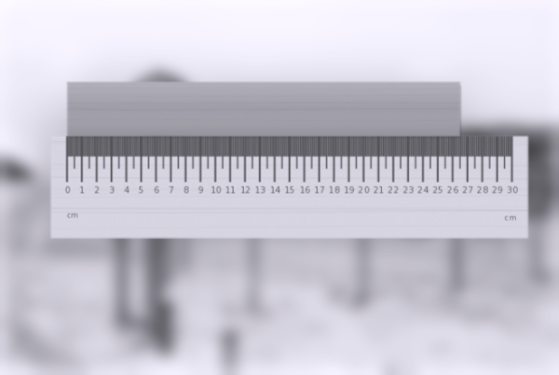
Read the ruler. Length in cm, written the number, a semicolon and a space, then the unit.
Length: 26.5; cm
